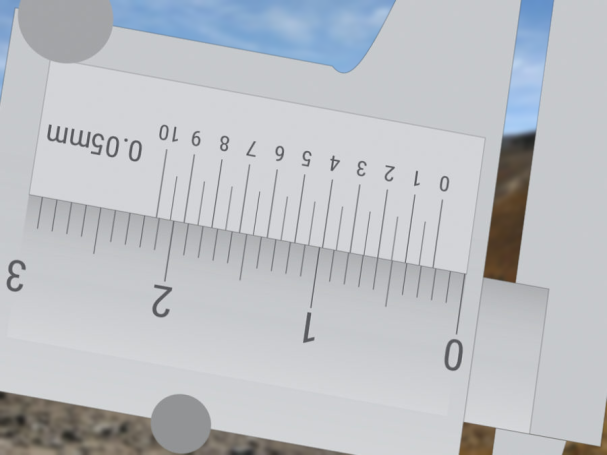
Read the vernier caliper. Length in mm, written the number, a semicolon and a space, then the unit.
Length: 2.2; mm
